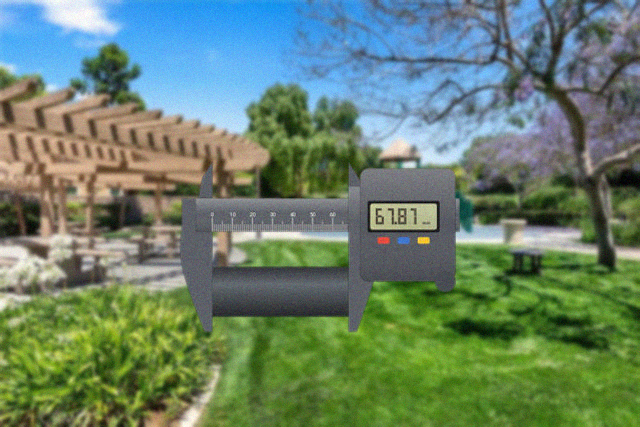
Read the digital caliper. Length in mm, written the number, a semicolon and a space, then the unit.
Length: 67.87; mm
